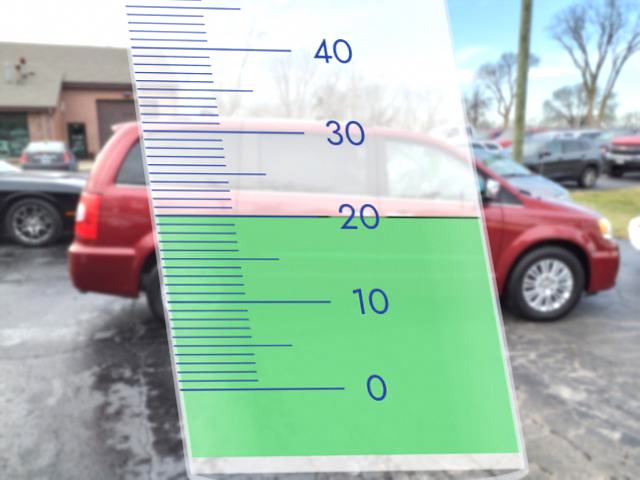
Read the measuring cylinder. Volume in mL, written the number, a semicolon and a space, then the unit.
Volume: 20; mL
